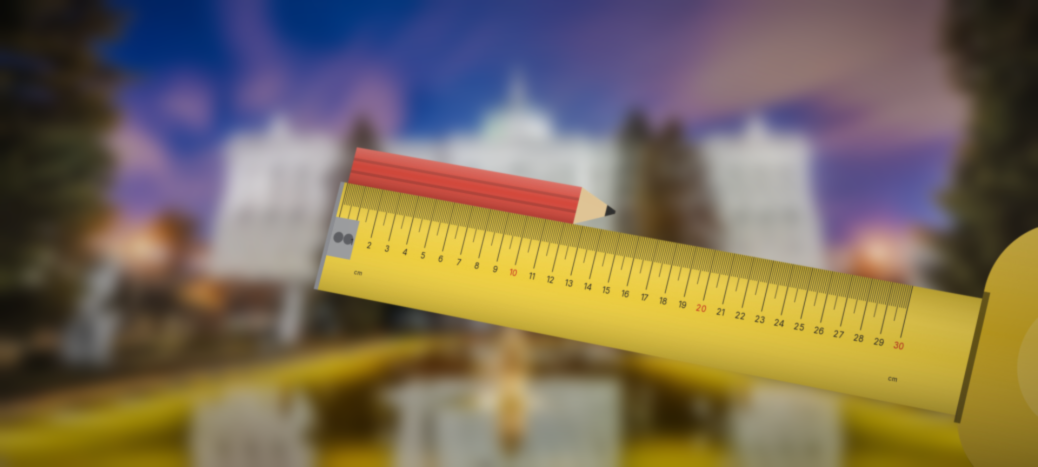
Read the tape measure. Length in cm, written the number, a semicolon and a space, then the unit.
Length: 14.5; cm
